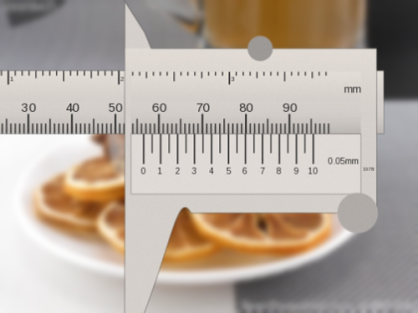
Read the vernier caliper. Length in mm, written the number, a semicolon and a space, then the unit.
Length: 56.5; mm
